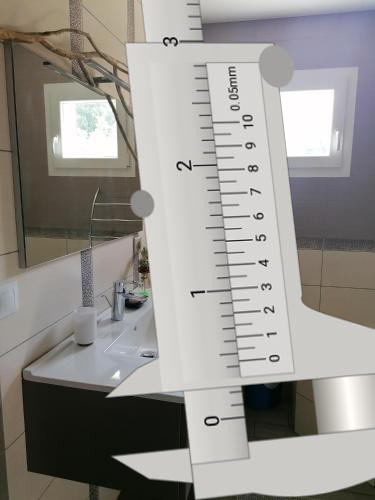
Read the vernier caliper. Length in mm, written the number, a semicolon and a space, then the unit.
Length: 4.4; mm
